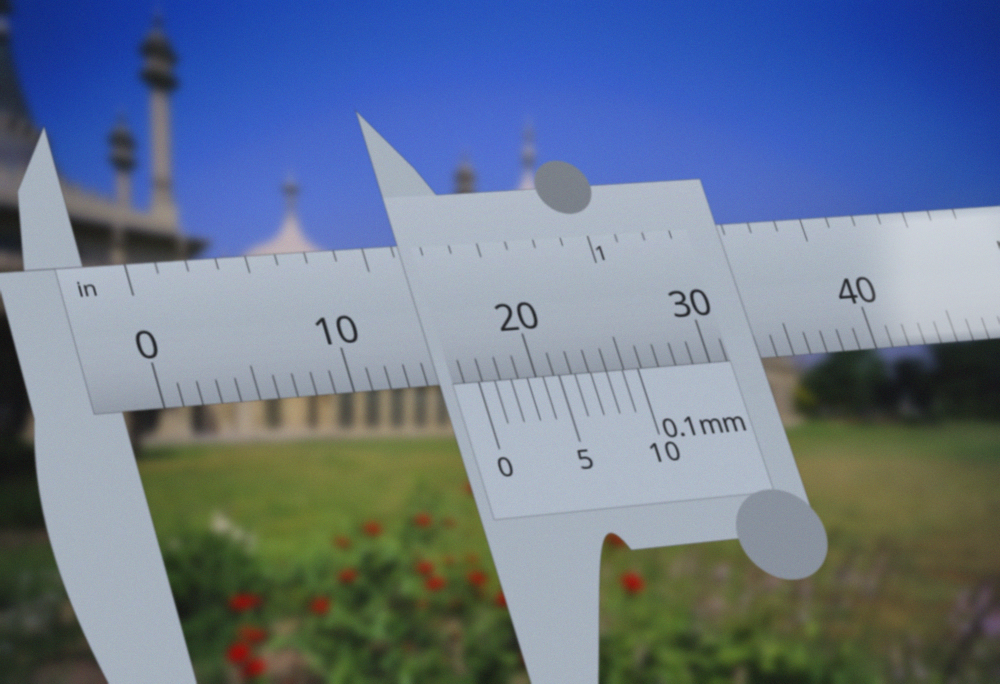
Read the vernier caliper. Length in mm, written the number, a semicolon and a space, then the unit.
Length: 16.8; mm
